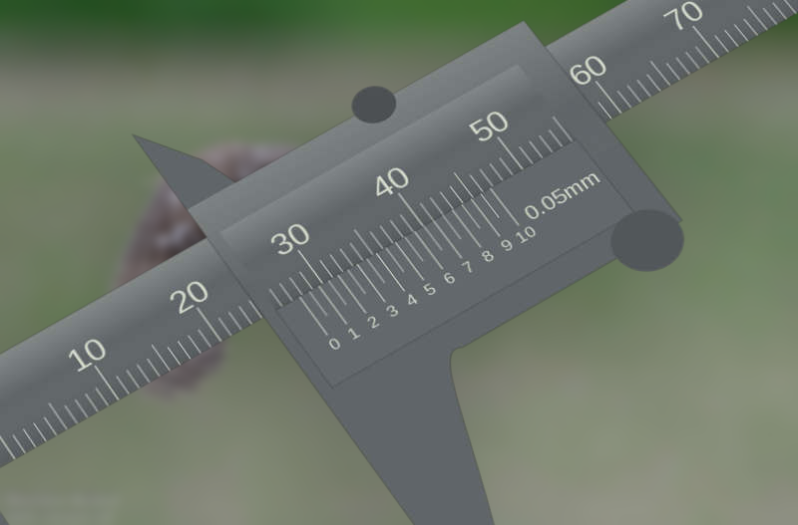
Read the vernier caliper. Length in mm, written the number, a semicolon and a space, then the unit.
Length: 27.7; mm
